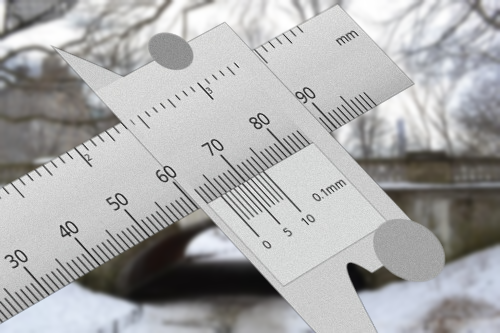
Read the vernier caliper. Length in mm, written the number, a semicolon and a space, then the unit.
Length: 64.8; mm
